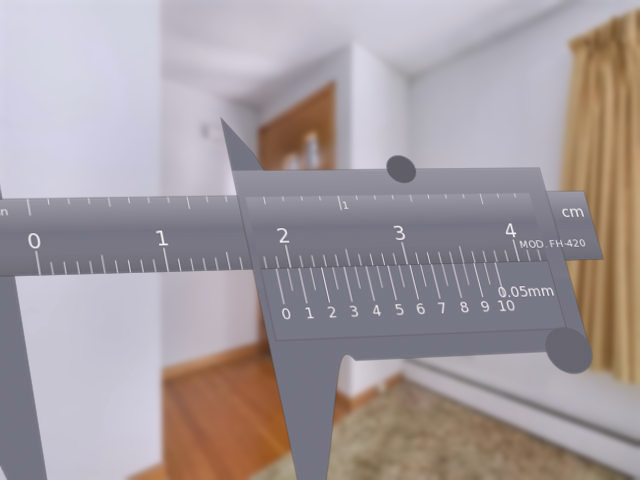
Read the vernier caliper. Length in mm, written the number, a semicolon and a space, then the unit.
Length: 18.8; mm
